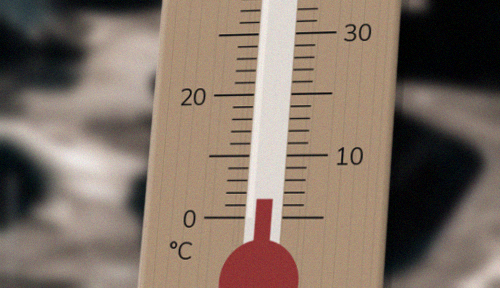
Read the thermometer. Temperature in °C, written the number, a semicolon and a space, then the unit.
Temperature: 3; °C
